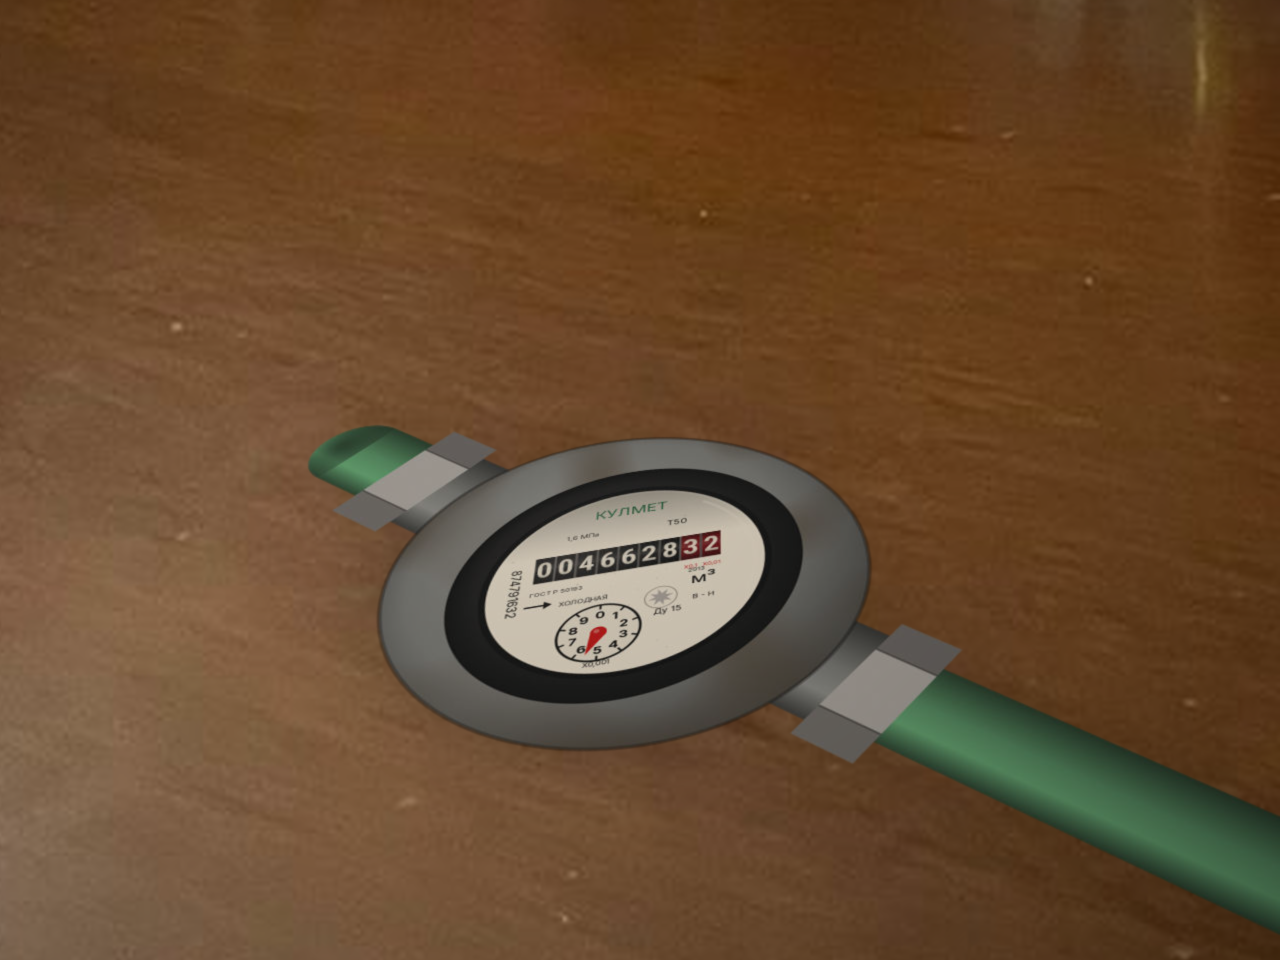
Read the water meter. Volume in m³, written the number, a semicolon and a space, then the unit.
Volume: 46628.325; m³
